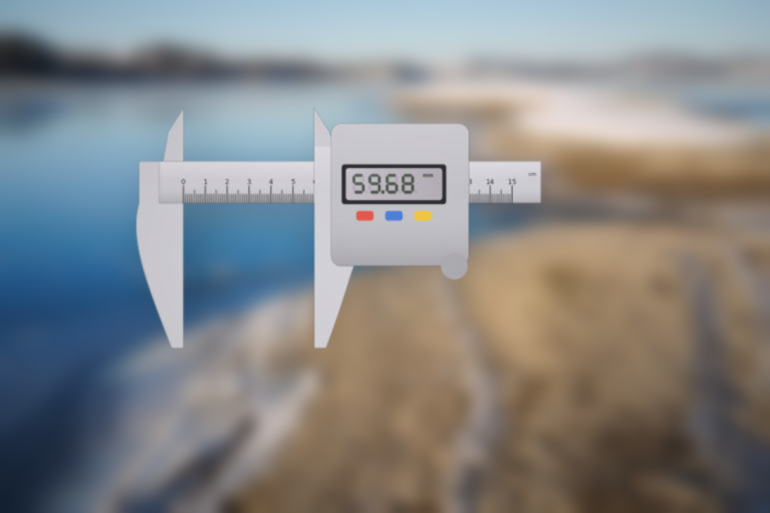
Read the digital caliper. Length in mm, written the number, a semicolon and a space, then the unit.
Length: 59.68; mm
